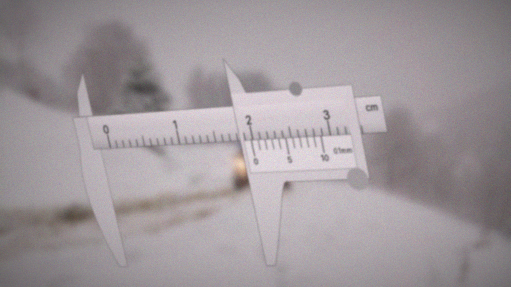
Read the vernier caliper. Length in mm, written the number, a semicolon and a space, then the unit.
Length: 19.8; mm
